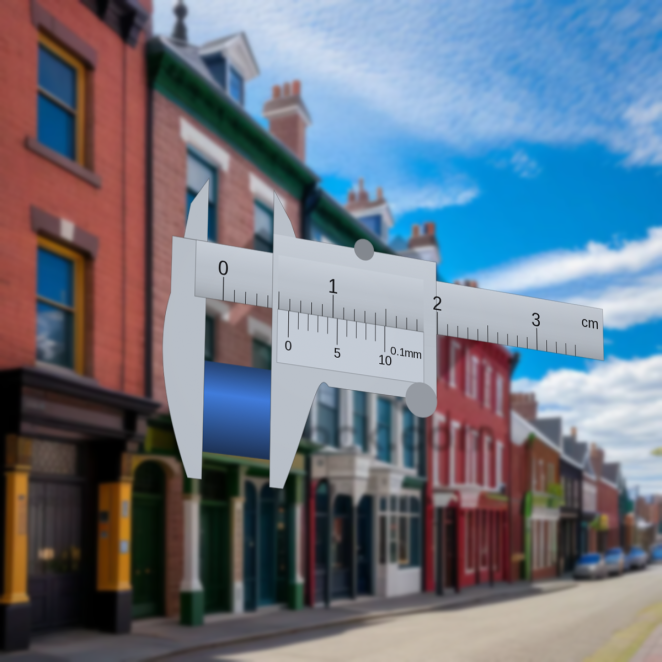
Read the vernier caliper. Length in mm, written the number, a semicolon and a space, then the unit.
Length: 5.9; mm
